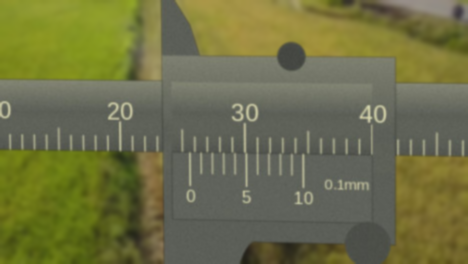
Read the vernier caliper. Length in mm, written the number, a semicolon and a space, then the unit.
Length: 25.6; mm
